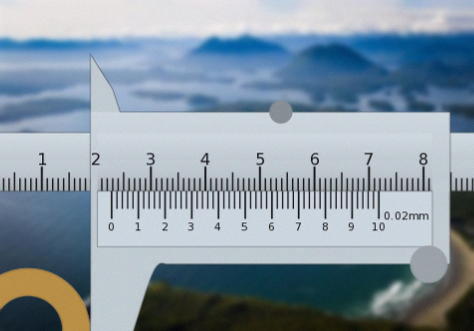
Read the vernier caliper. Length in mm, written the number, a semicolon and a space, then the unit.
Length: 22.8; mm
